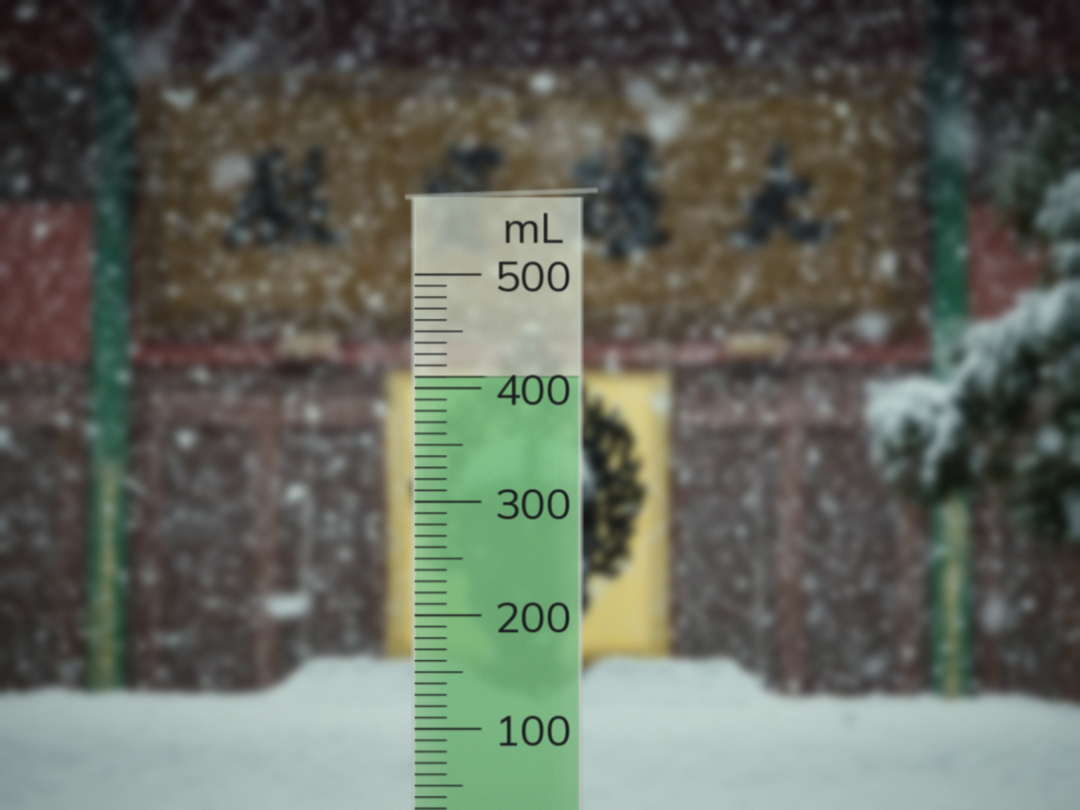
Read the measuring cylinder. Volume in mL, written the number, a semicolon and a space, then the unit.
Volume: 410; mL
